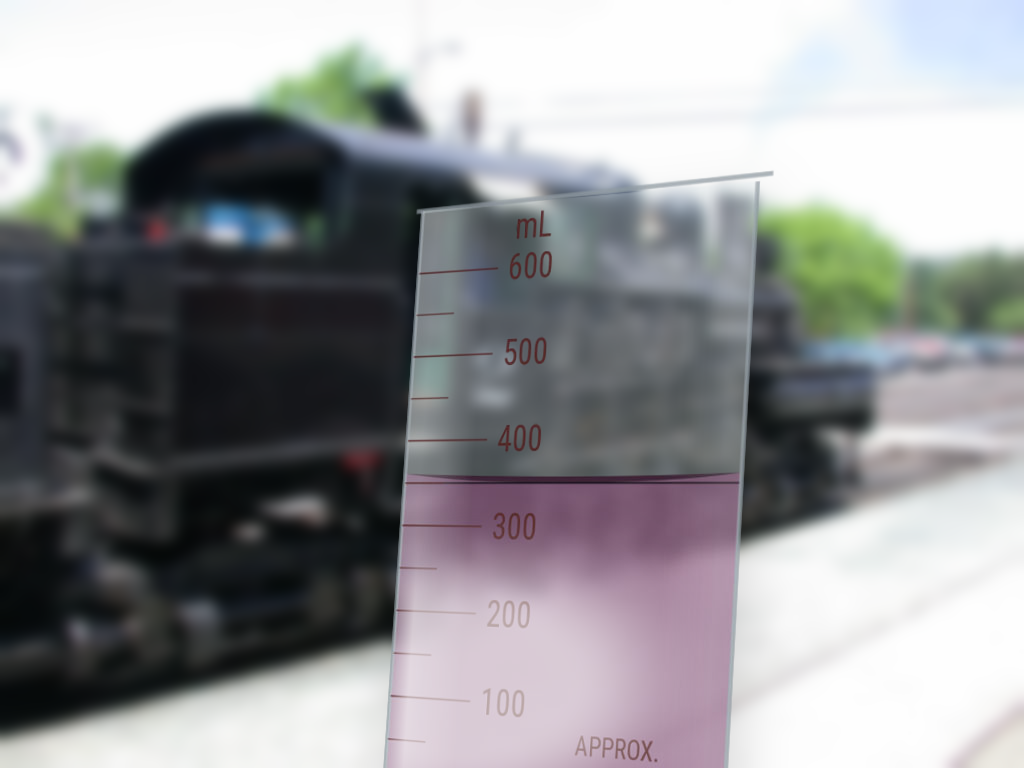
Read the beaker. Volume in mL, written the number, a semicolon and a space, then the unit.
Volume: 350; mL
